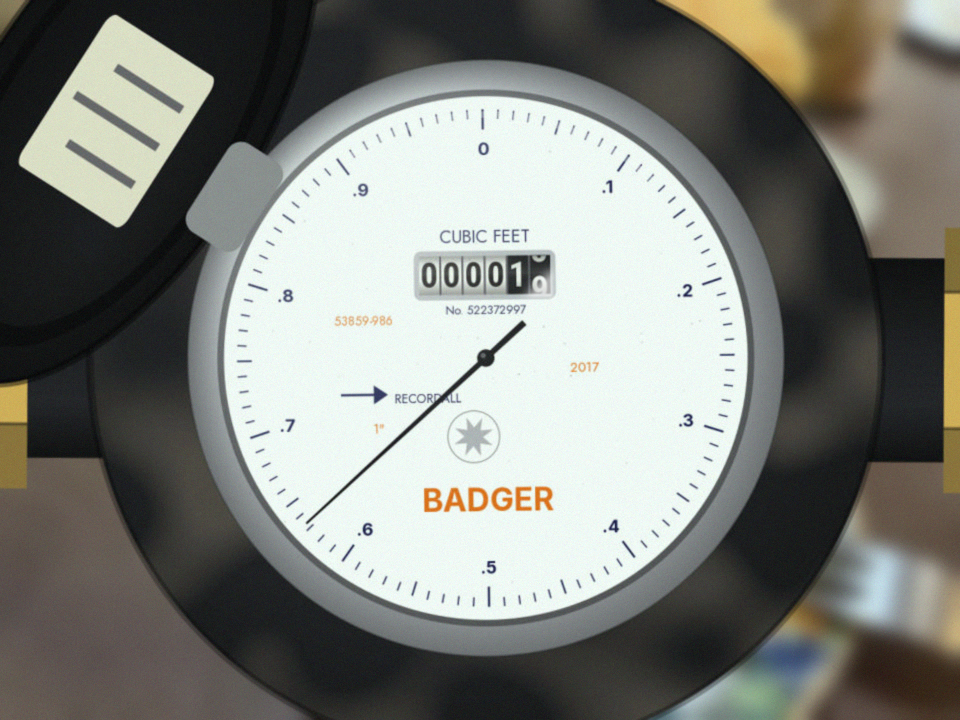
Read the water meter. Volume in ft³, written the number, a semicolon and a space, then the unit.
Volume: 18.63; ft³
